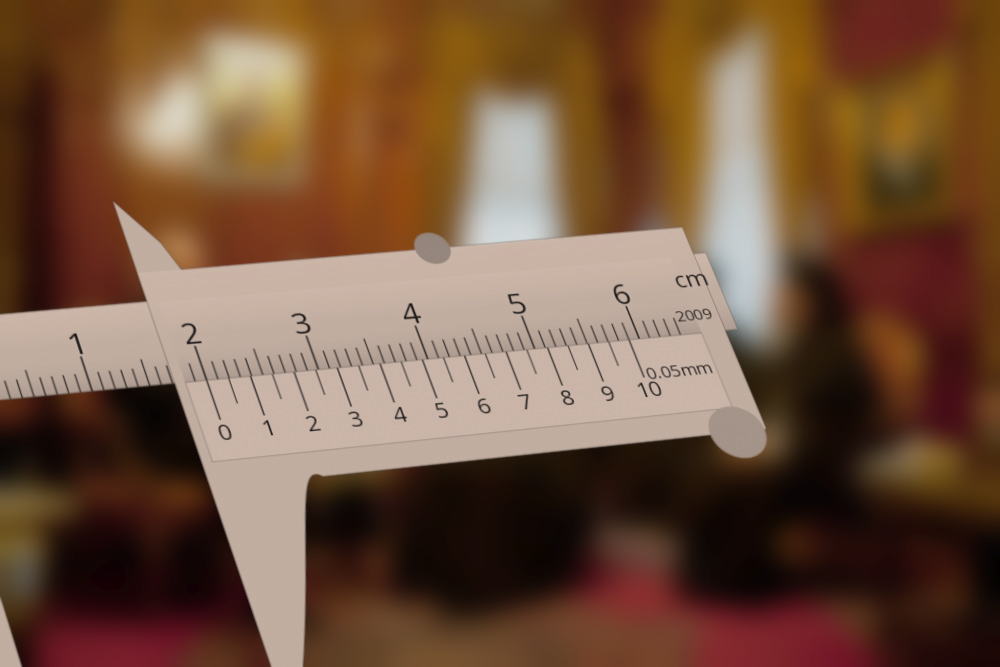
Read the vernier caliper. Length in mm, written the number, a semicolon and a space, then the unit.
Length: 20.0; mm
